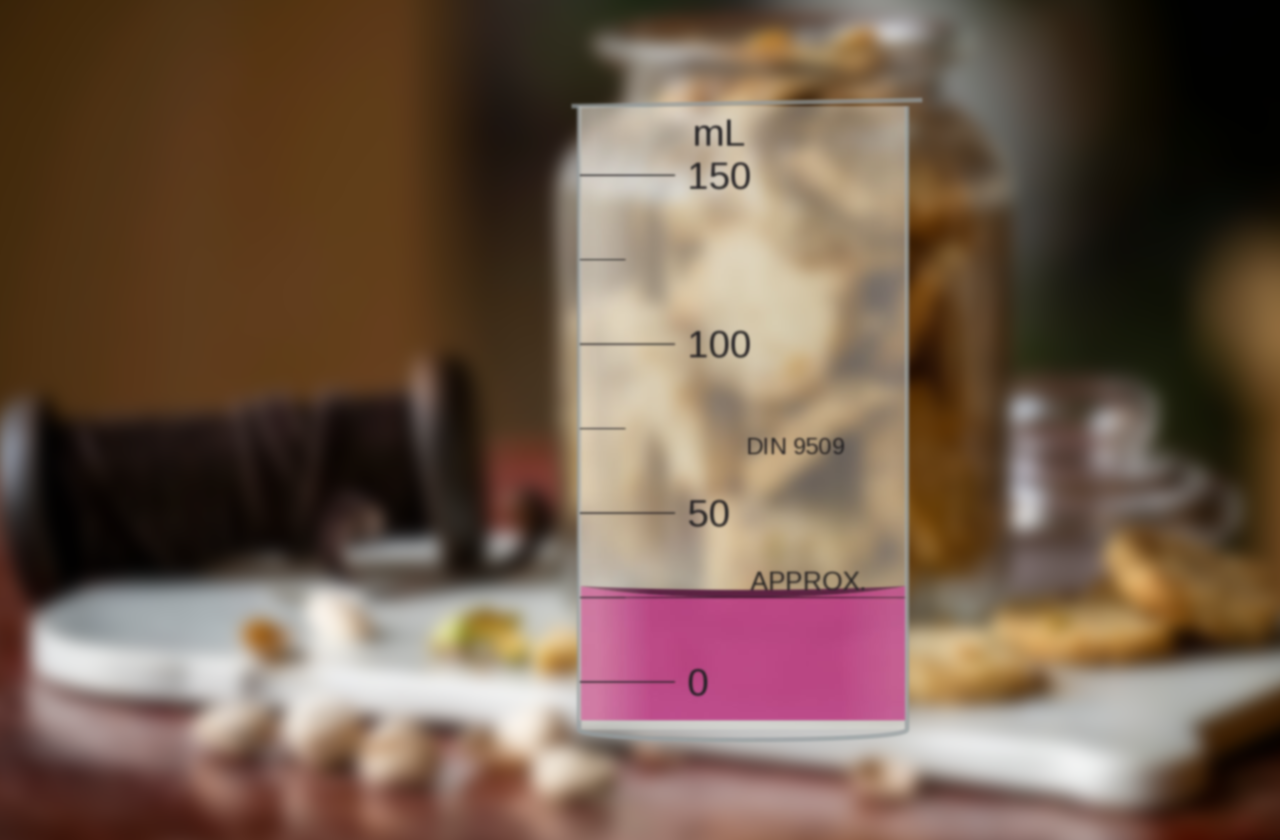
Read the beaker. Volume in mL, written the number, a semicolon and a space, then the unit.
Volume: 25; mL
